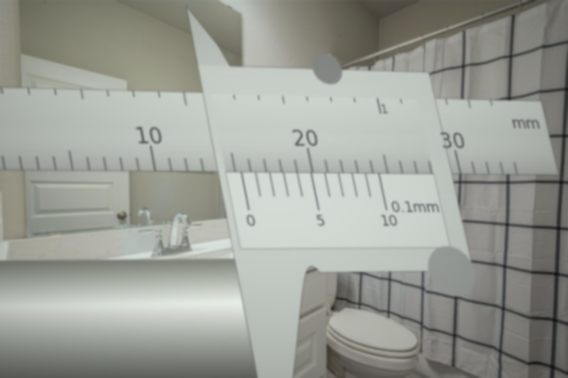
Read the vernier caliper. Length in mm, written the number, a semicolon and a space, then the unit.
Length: 15.4; mm
